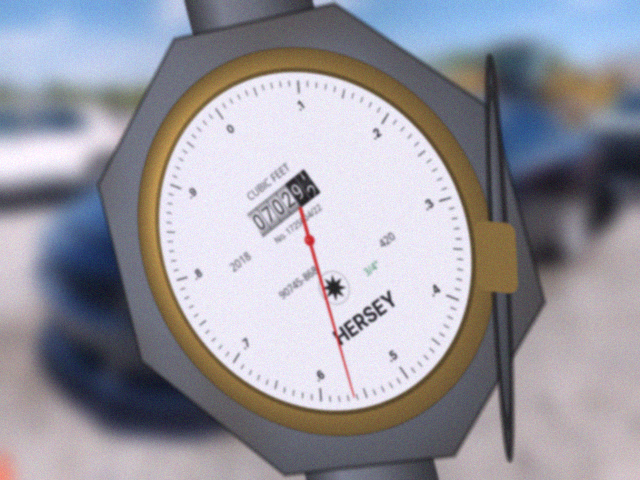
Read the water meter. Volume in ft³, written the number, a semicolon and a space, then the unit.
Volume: 70291.56; ft³
